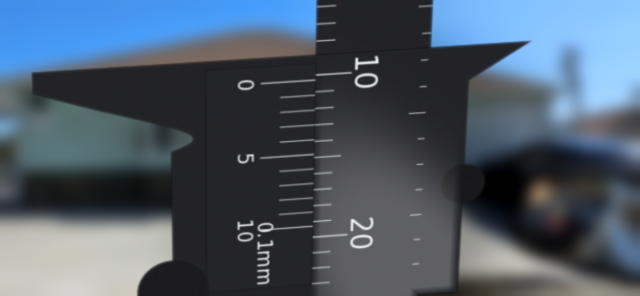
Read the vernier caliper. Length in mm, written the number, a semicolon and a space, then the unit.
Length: 10.3; mm
